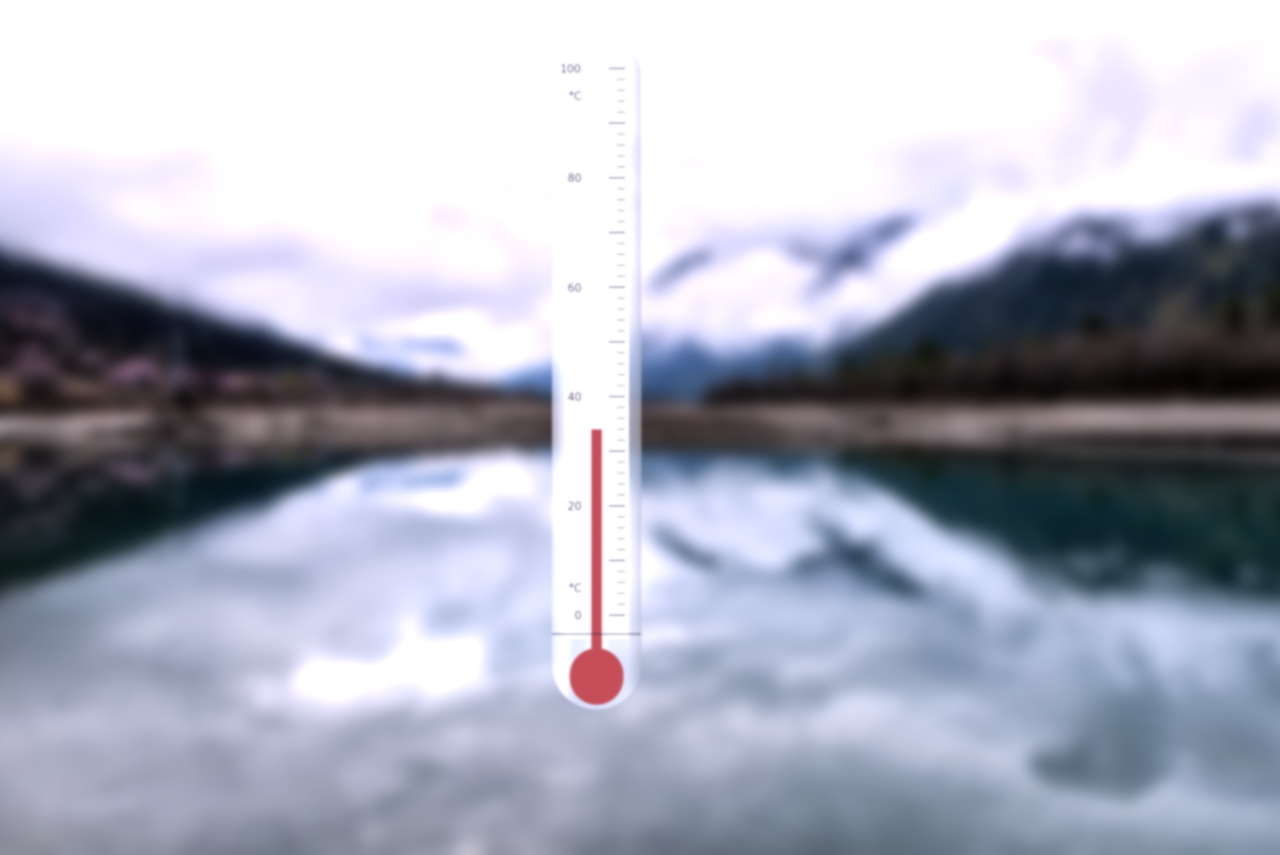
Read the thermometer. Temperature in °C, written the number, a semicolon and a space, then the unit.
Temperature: 34; °C
